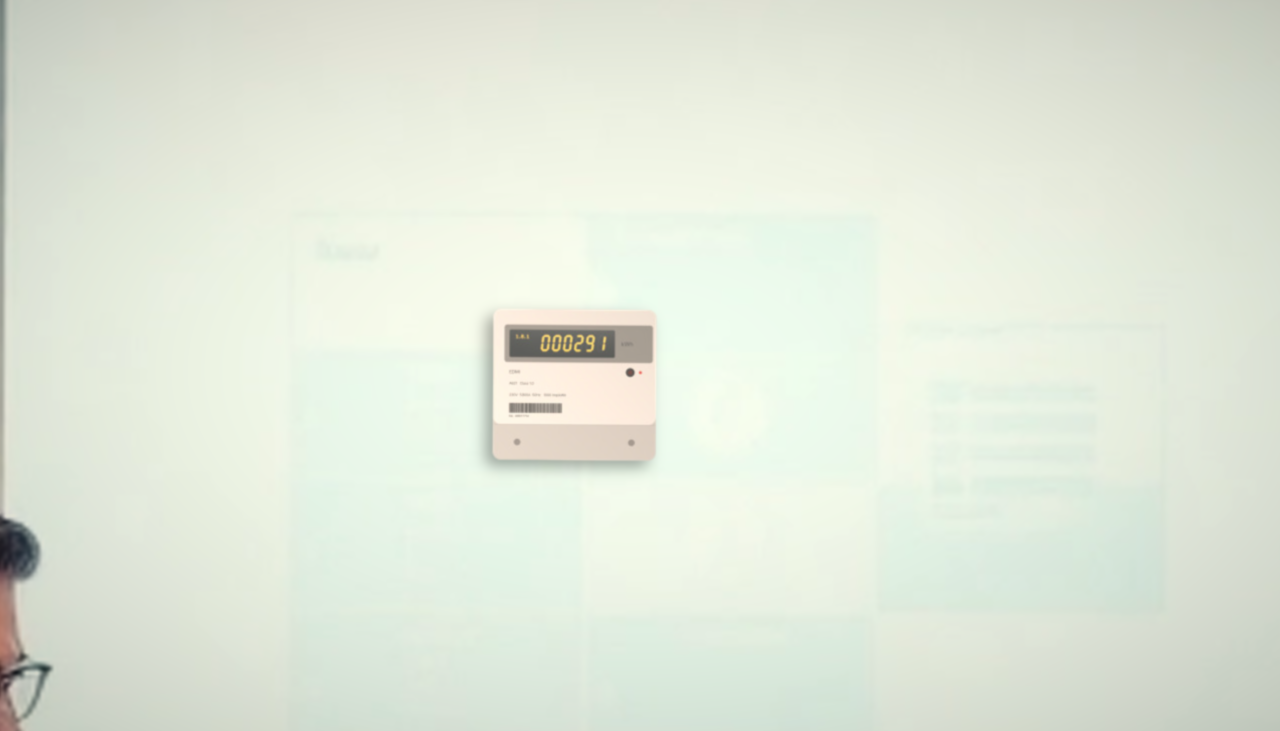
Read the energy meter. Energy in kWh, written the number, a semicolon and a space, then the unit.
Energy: 291; kWh
